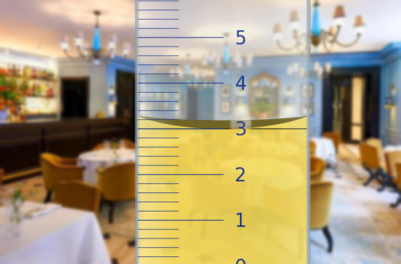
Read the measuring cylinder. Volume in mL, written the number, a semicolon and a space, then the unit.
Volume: 3; mL
